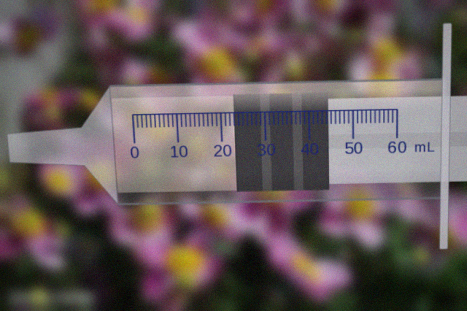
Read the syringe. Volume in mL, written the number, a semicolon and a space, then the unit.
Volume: 23; mL
